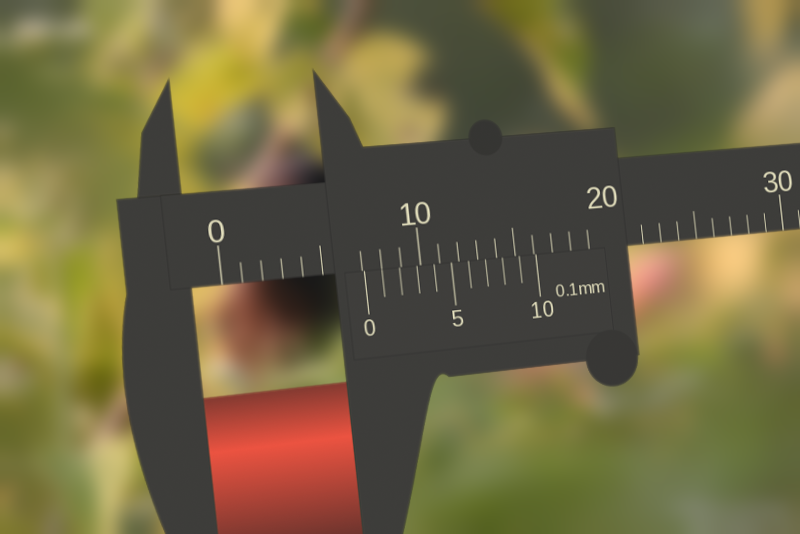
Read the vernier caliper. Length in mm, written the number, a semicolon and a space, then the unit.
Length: 7.1; mm
